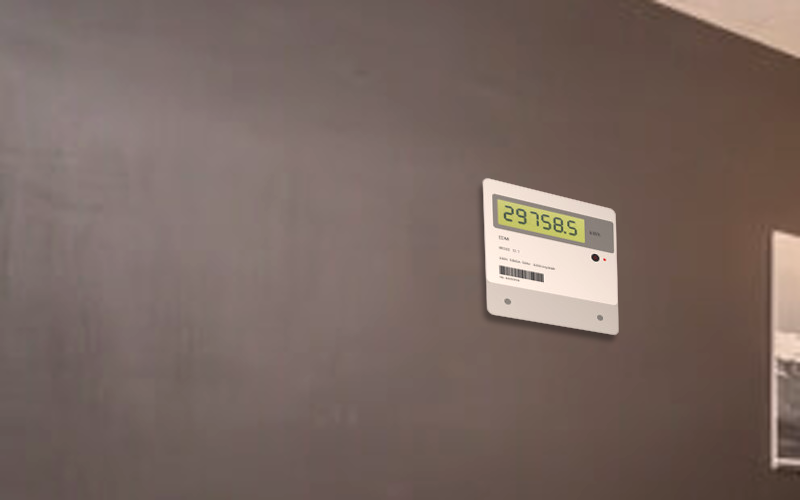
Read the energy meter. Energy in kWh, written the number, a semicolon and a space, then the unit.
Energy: 29758.5; kWh
